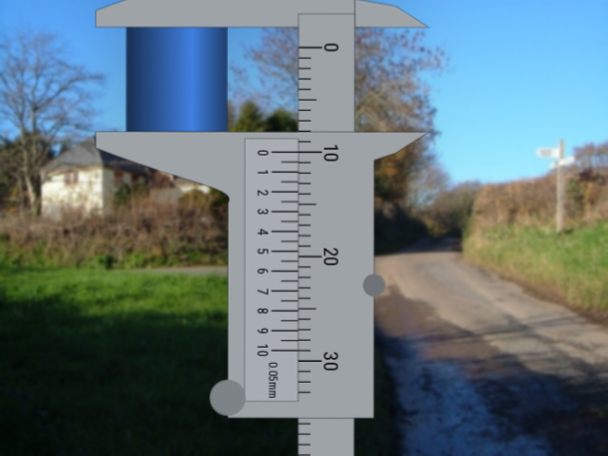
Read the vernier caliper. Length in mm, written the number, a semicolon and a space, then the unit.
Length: 10.0; mm
